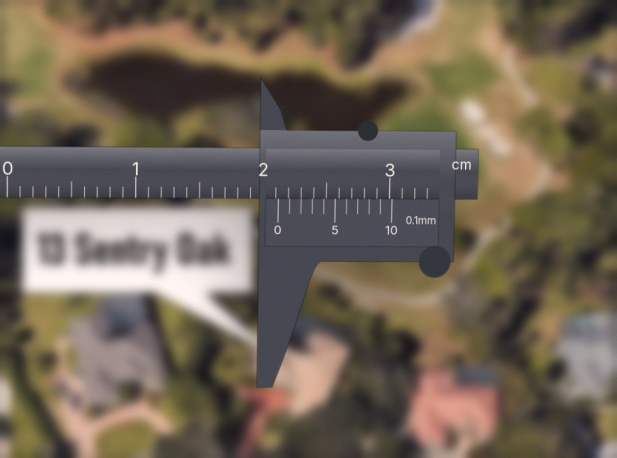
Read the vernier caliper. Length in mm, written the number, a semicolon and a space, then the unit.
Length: 21.2; mm
